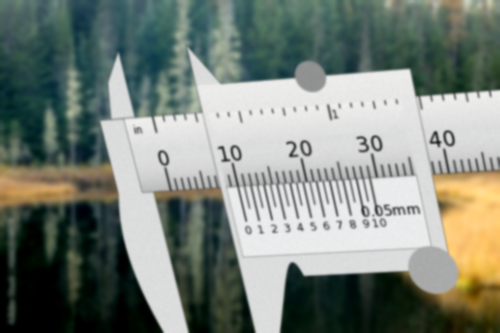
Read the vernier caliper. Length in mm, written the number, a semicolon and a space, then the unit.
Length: 10.0; mm
